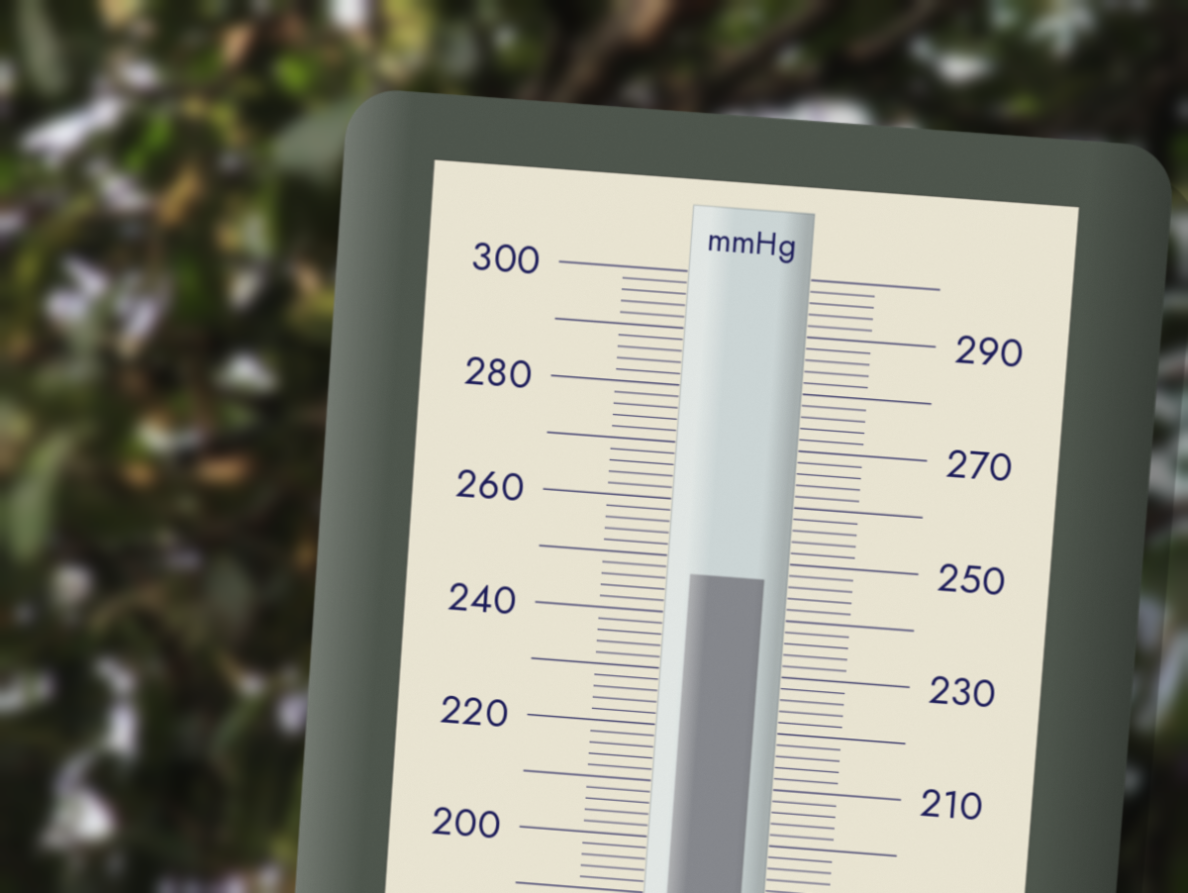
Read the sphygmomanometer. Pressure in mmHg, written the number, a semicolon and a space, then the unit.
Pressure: 247; mmHg
